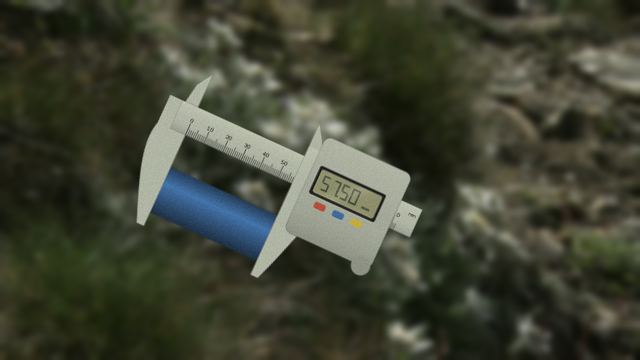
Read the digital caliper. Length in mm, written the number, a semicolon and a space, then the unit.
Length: 57.50; mm
